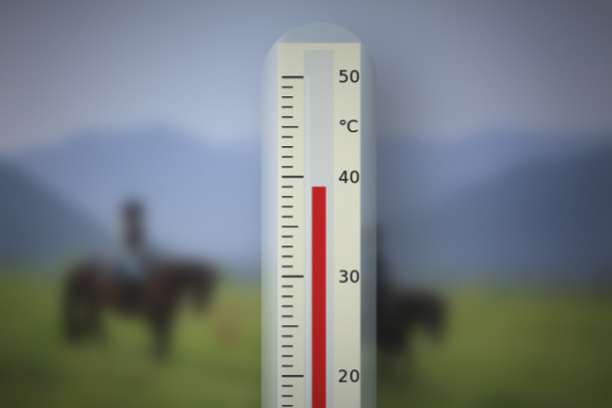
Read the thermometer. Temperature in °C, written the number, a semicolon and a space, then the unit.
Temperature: 39; °C
